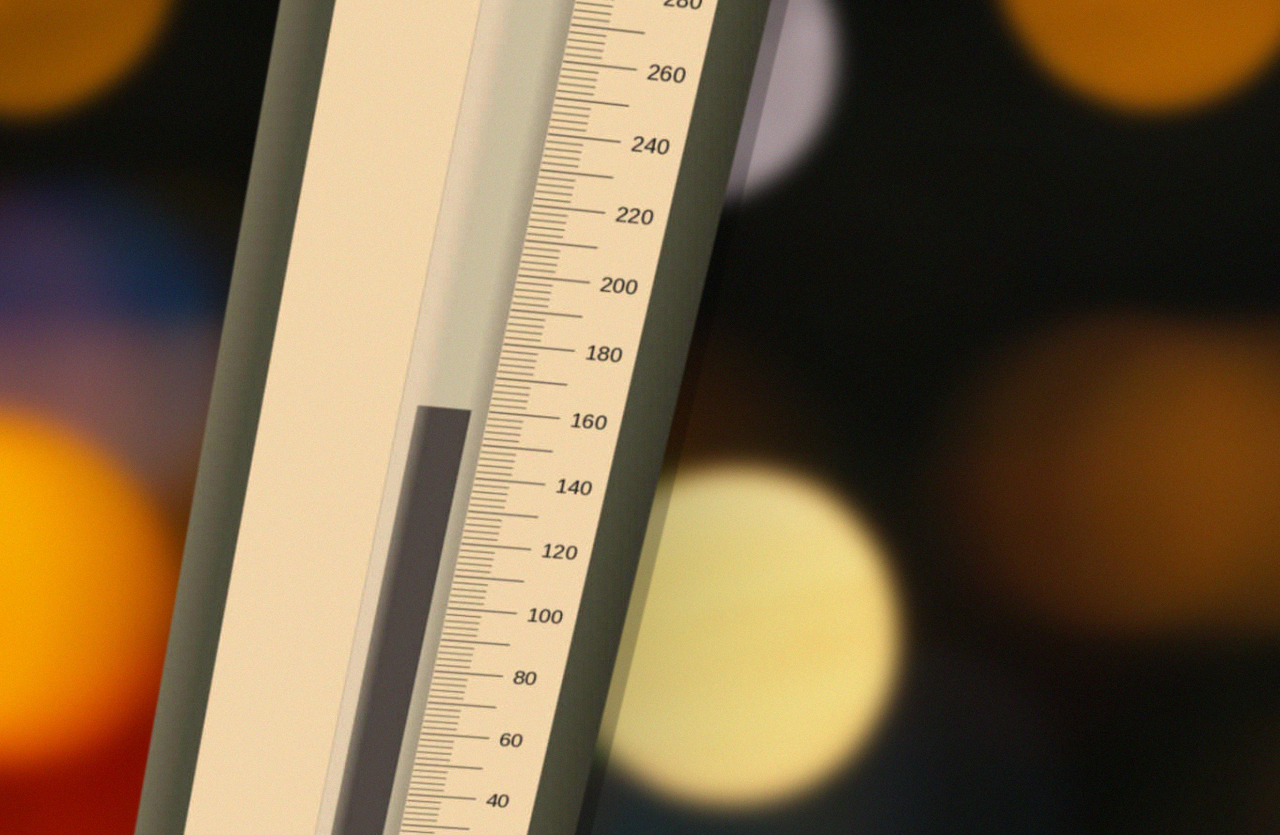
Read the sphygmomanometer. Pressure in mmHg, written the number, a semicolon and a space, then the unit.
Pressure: 160; mmHg
